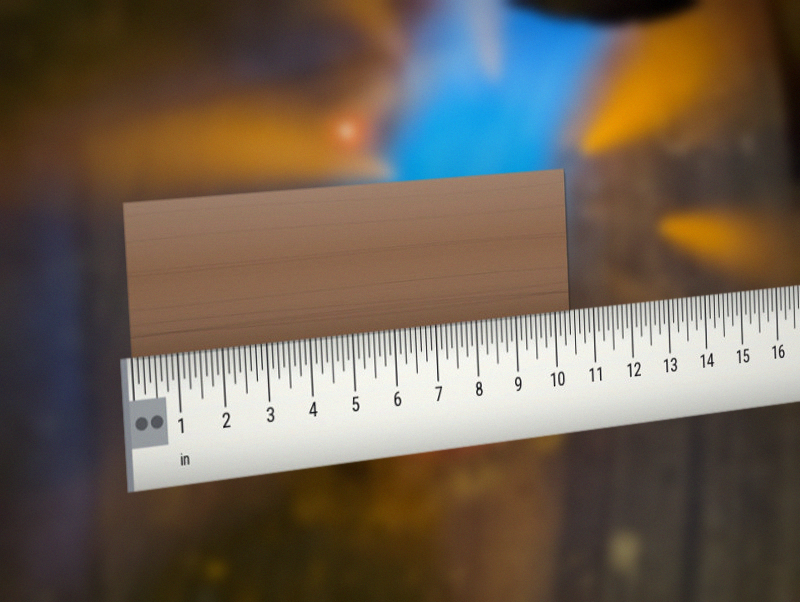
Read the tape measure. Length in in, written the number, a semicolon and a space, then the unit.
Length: 10.375; in
